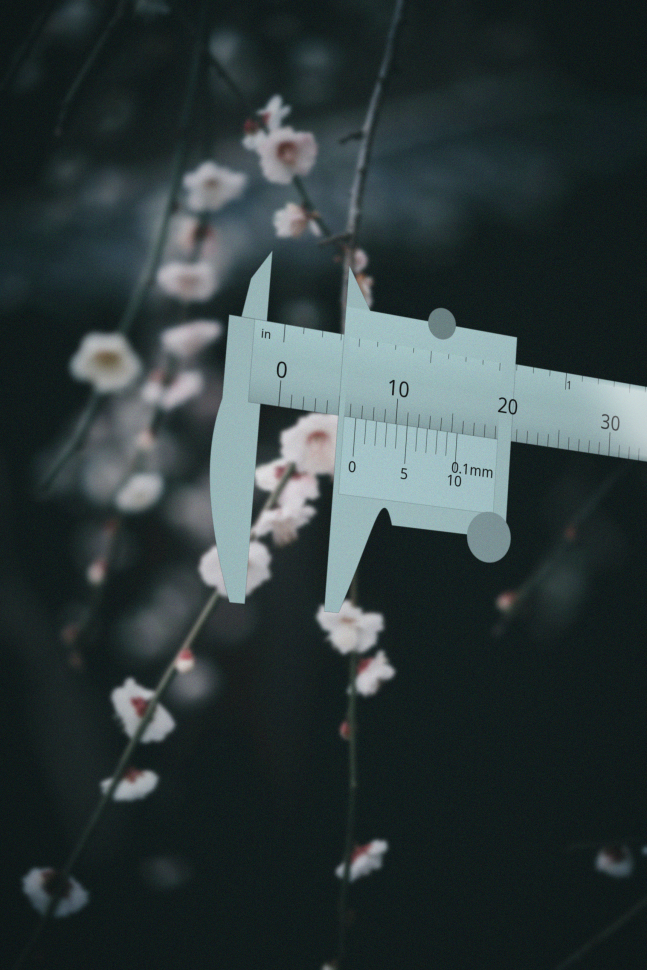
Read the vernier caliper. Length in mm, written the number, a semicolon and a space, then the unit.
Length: 6.5; mm
